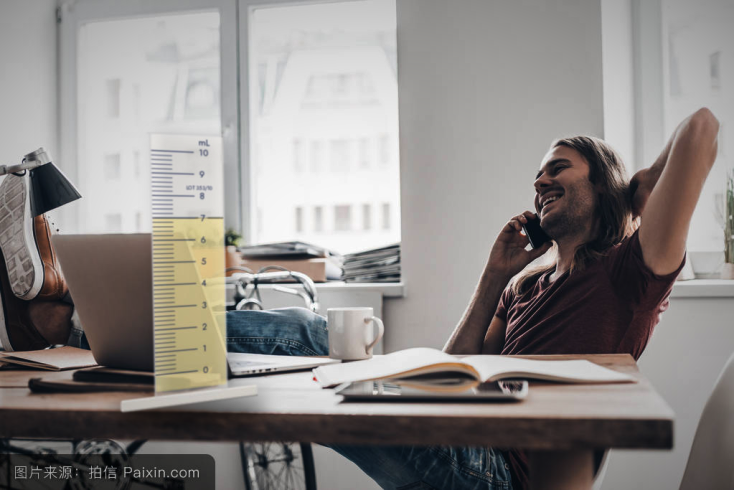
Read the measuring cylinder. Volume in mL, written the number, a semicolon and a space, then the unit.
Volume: 7; mL
